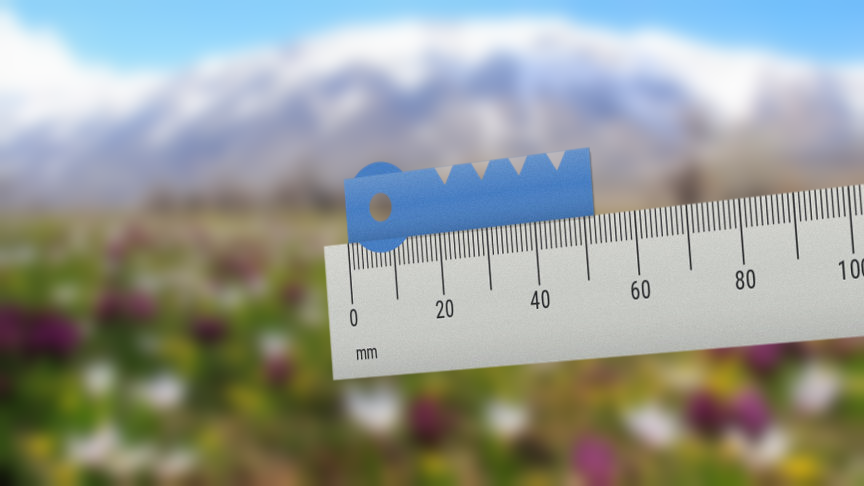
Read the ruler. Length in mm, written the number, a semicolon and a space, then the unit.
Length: 52; mm
